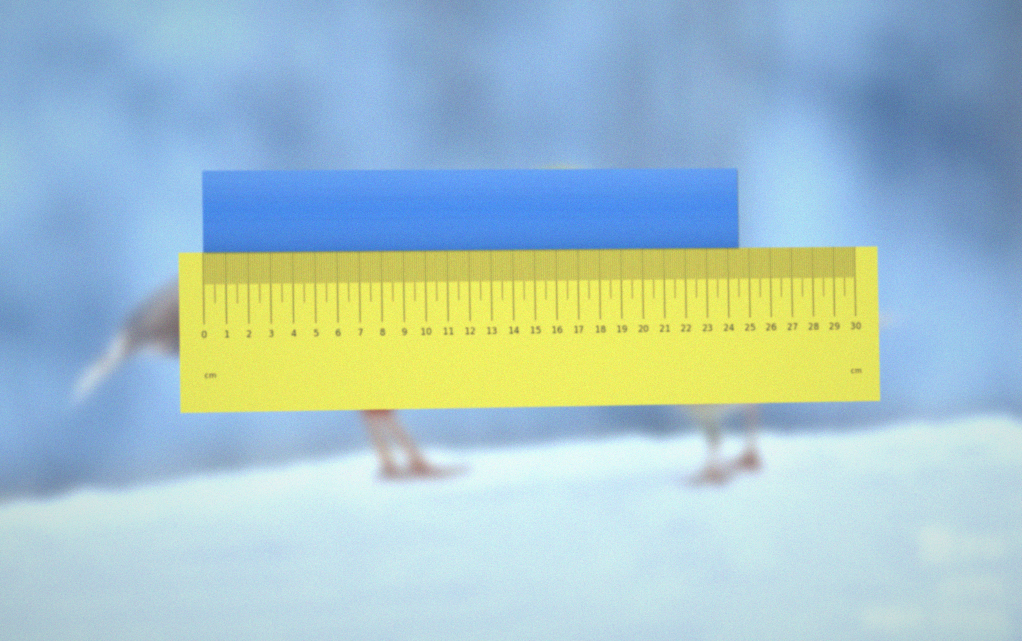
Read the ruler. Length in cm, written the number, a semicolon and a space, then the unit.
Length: 24.5; cm
